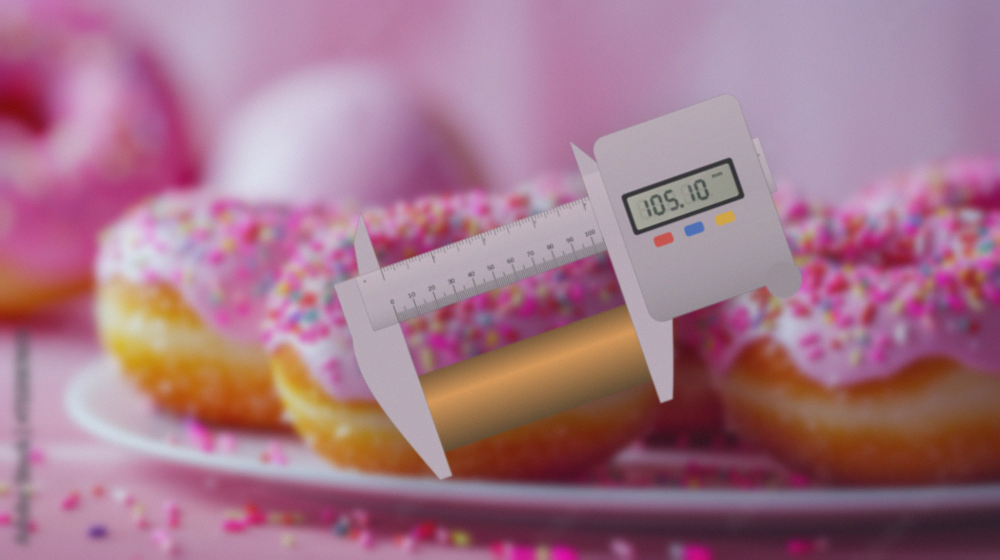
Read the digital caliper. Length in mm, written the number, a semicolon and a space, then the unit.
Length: 105.10; mm
